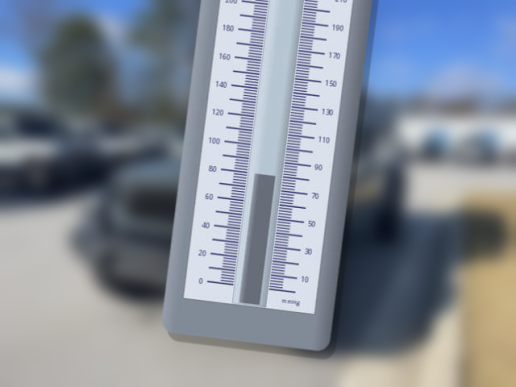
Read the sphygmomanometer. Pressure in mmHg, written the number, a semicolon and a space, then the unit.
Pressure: 80; mmHg
